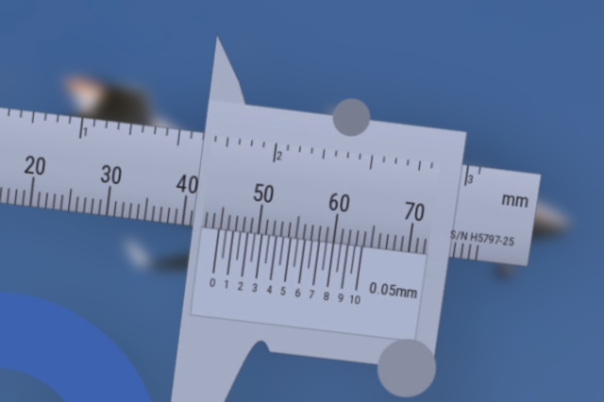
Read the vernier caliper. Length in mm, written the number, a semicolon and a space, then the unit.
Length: 44.8; mm
